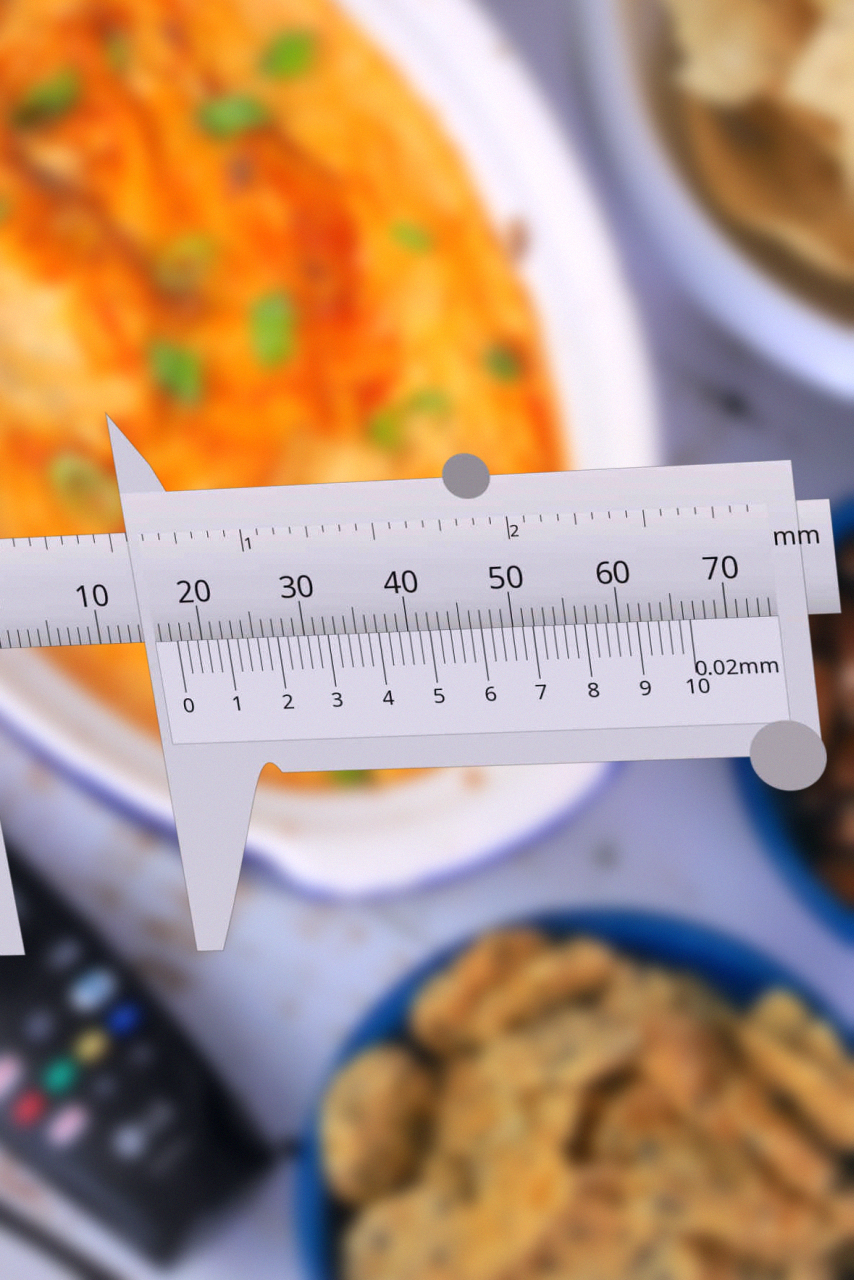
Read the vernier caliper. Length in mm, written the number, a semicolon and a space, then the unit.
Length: 17.6; mm
